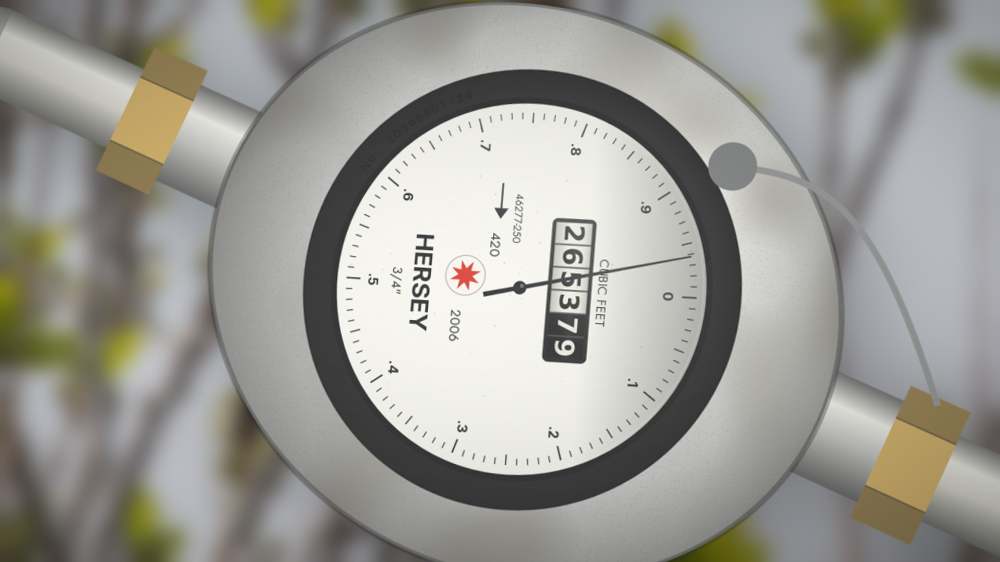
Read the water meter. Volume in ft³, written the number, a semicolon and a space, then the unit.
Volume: 265378.96; ft³
